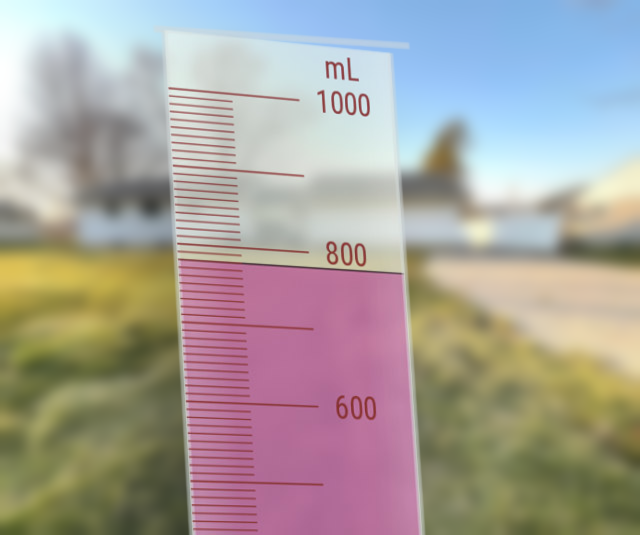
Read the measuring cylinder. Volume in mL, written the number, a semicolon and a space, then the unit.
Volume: 780; mL
